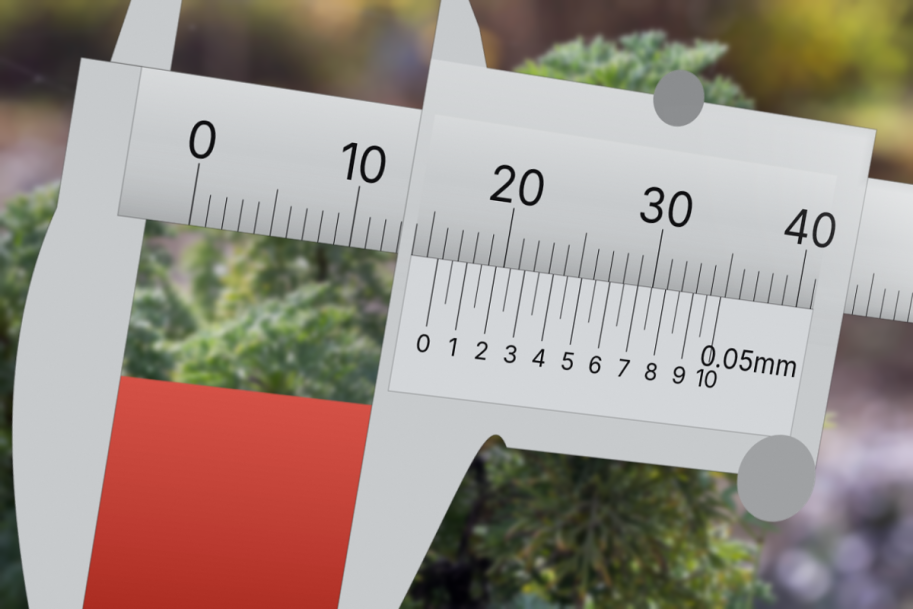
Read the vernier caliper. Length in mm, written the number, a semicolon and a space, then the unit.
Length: 15.7; mm
